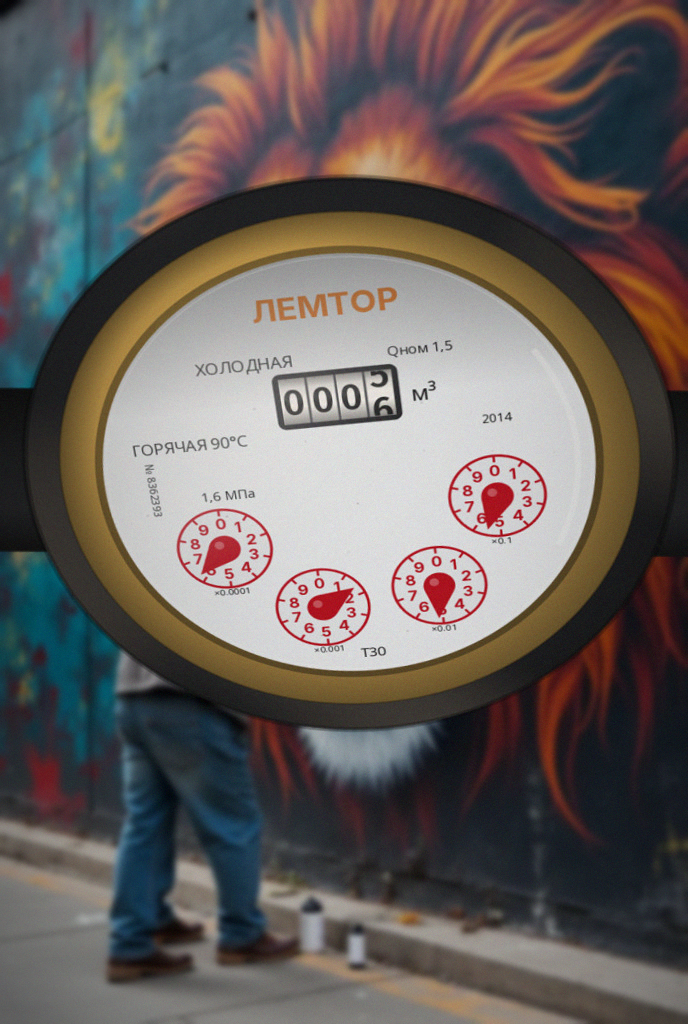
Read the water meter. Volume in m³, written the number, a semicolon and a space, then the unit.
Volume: 5.5516; m³
